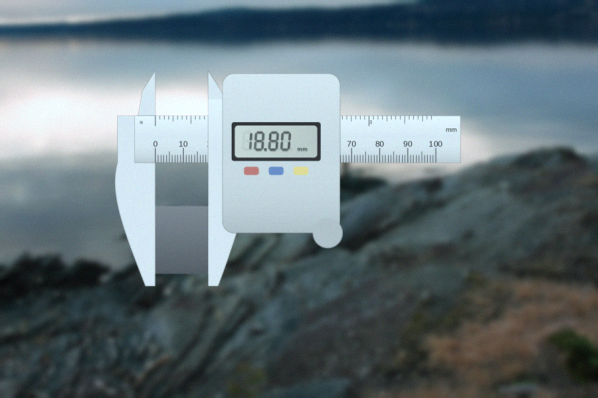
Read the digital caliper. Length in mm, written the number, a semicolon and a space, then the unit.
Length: 18.80; mm
